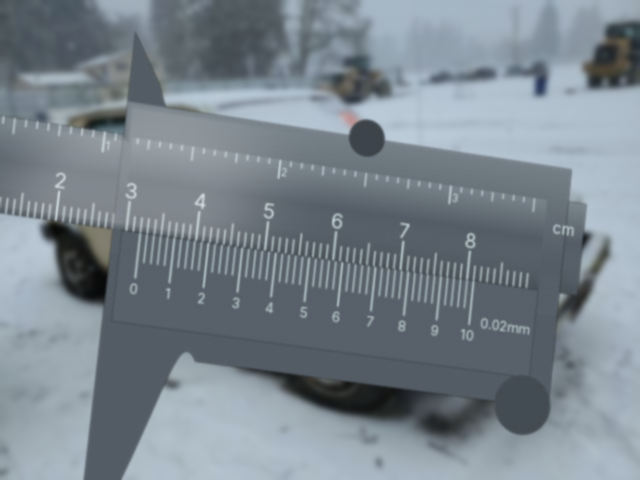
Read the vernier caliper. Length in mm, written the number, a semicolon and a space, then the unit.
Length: 32.0; mm
